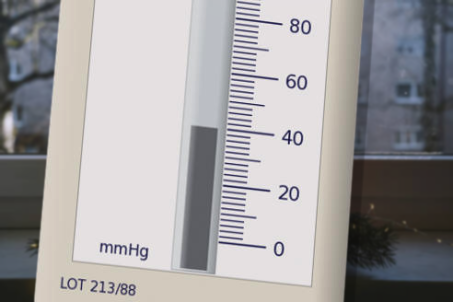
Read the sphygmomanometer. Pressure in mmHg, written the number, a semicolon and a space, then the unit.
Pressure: 40; mmHg
